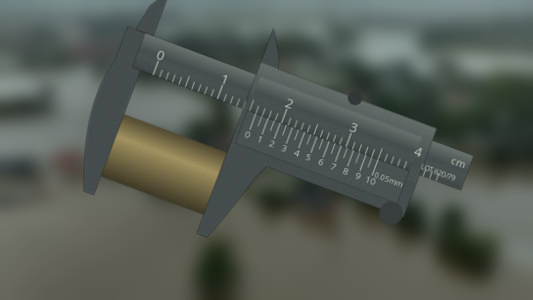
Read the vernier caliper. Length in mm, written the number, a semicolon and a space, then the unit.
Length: 16.0; mm
